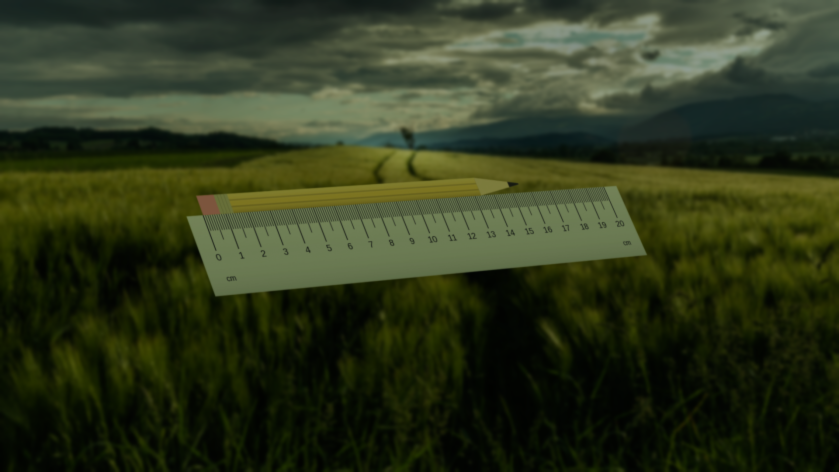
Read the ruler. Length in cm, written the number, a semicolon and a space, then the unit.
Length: 15.5; cm
